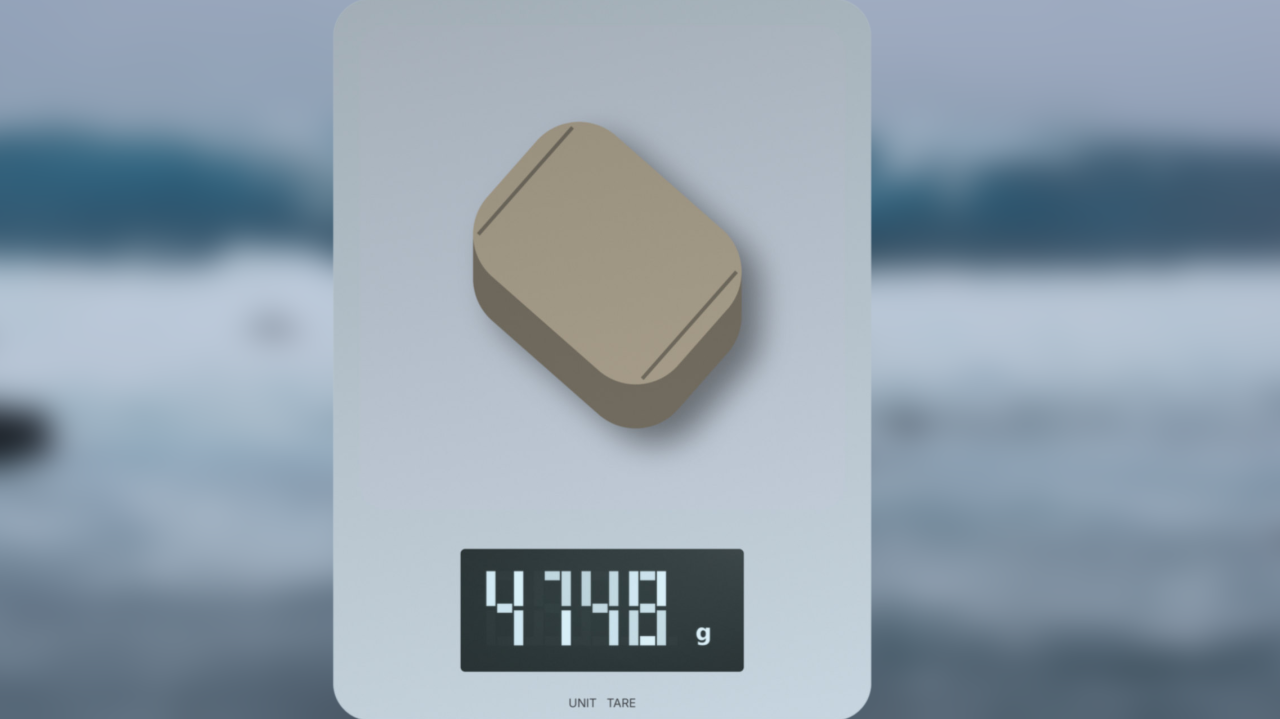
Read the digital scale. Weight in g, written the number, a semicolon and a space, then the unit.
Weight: 4748; g
